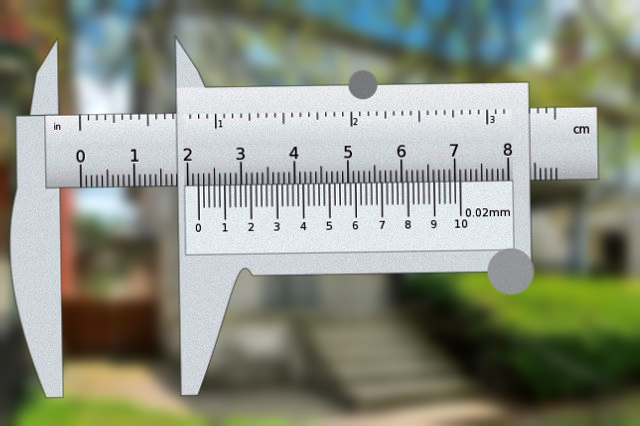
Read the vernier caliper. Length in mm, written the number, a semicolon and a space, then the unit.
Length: 22.0; mm
